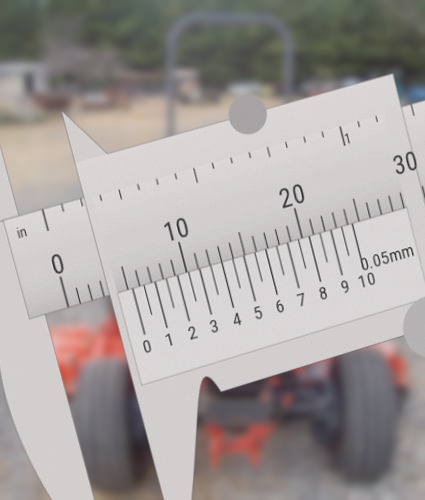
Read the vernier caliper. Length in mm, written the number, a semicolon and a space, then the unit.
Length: 5.4; mm
